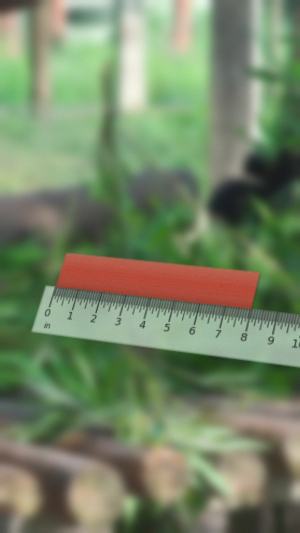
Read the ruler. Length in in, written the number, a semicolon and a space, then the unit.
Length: 8; in
